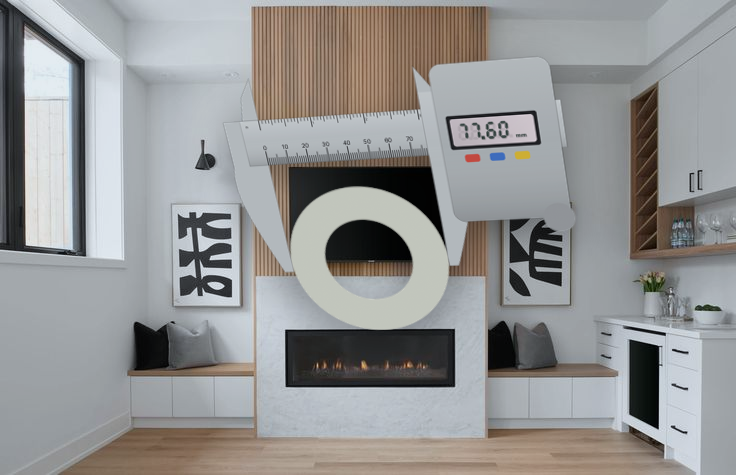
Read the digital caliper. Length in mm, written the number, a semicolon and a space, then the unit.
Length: 77.60; mm
